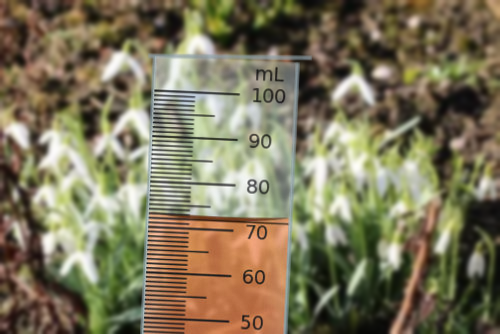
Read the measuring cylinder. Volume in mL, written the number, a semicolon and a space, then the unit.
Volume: 72; mL
